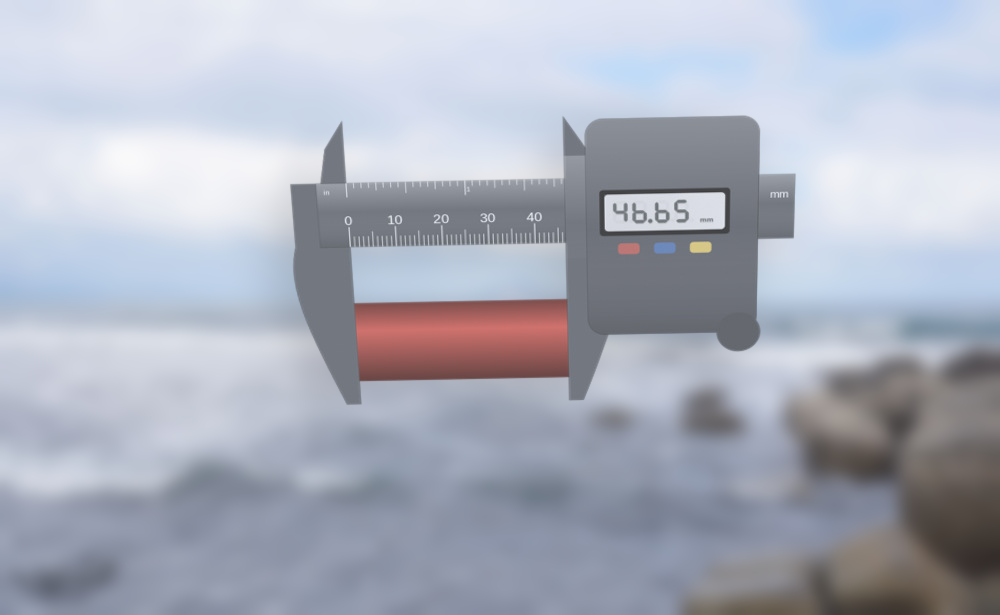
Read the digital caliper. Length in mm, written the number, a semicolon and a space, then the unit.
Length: 46.65; mm
